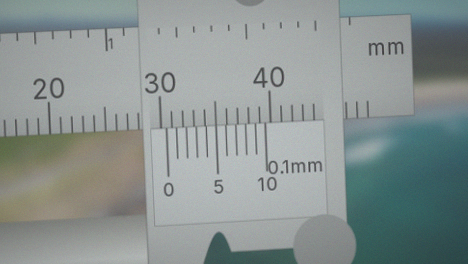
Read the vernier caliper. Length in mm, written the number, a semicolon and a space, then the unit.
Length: 30.5; mm
